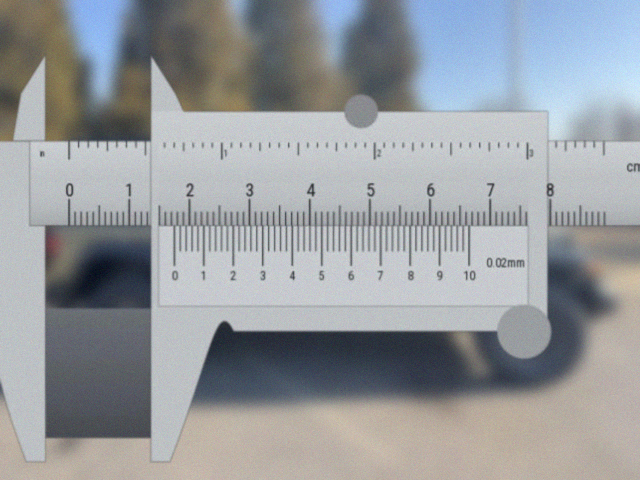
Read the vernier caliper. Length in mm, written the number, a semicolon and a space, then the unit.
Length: 17.5; mm
